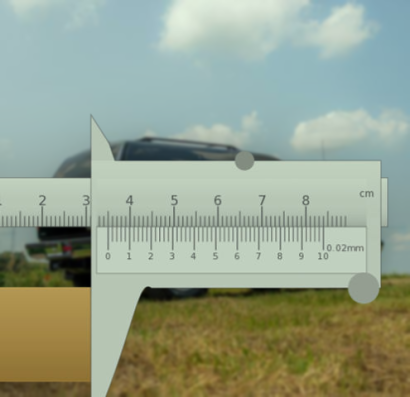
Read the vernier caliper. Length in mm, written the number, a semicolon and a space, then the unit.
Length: 35.0; mm
